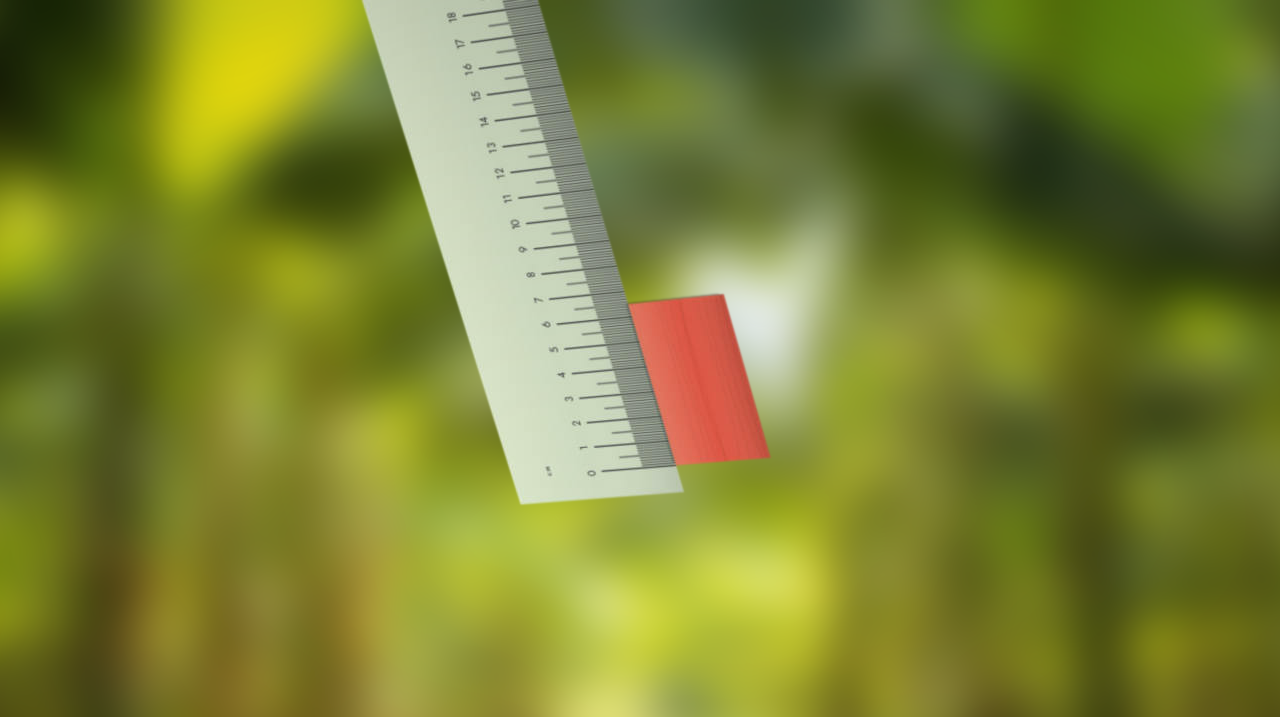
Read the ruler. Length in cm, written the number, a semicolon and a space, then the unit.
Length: 6.5; cm
